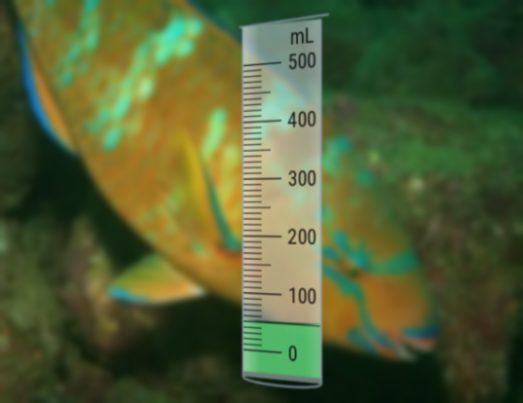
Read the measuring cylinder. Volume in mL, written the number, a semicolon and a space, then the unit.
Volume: 50; mL
